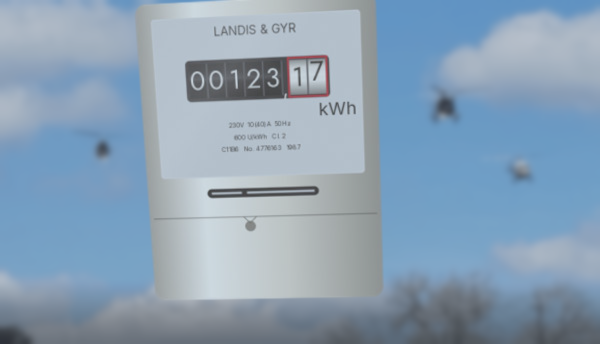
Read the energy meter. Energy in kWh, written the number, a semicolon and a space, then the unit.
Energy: 123.17; kWh
